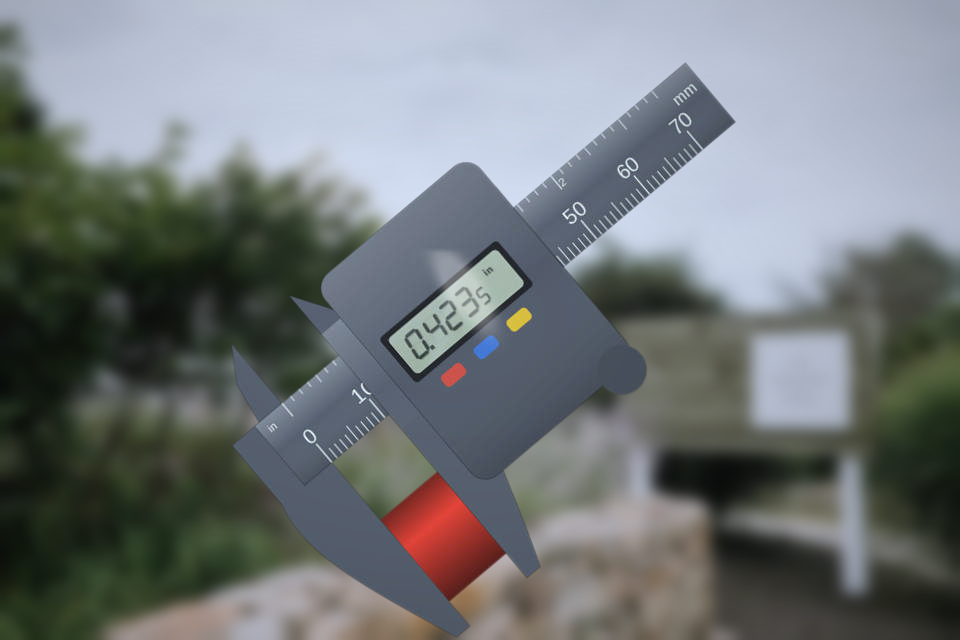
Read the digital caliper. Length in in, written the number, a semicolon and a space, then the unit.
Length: 0.4235; in
